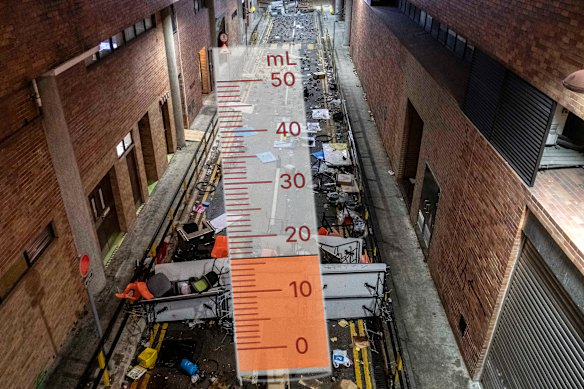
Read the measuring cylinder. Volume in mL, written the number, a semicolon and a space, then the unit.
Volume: 16; mL
